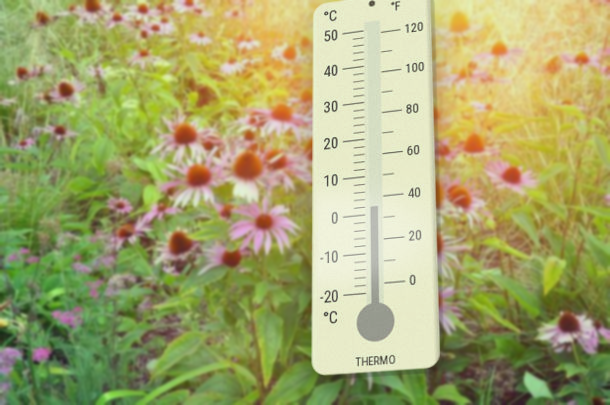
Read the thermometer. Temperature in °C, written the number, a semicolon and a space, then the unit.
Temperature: 2; °C
